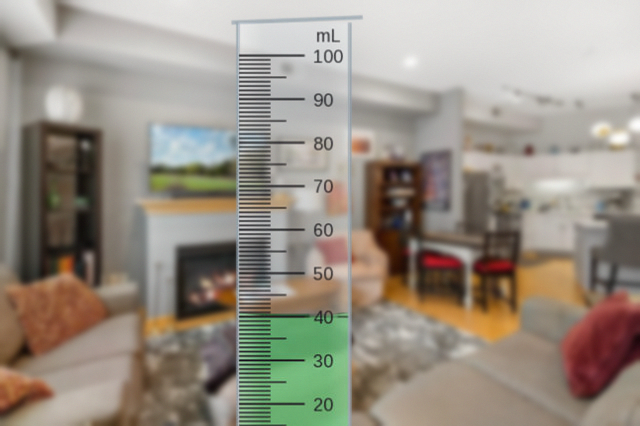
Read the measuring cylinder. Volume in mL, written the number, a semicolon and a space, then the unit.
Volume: 40; mL
